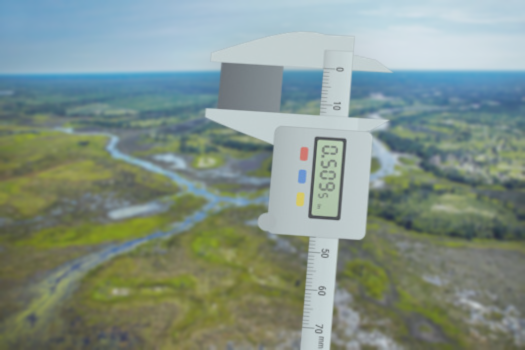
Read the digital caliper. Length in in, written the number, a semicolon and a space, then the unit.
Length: 0.5095; in
